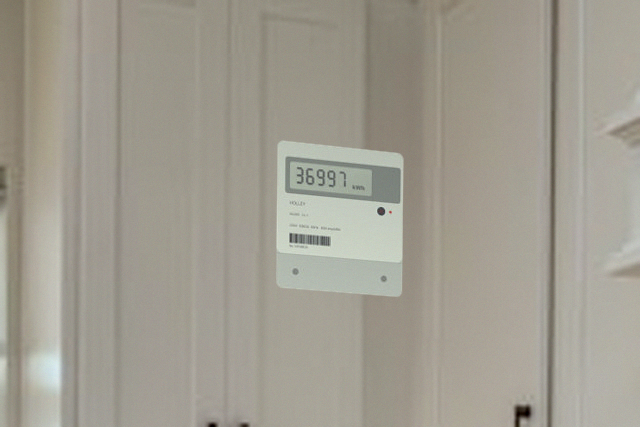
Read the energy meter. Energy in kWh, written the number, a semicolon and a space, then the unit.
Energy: 36997; kWh
